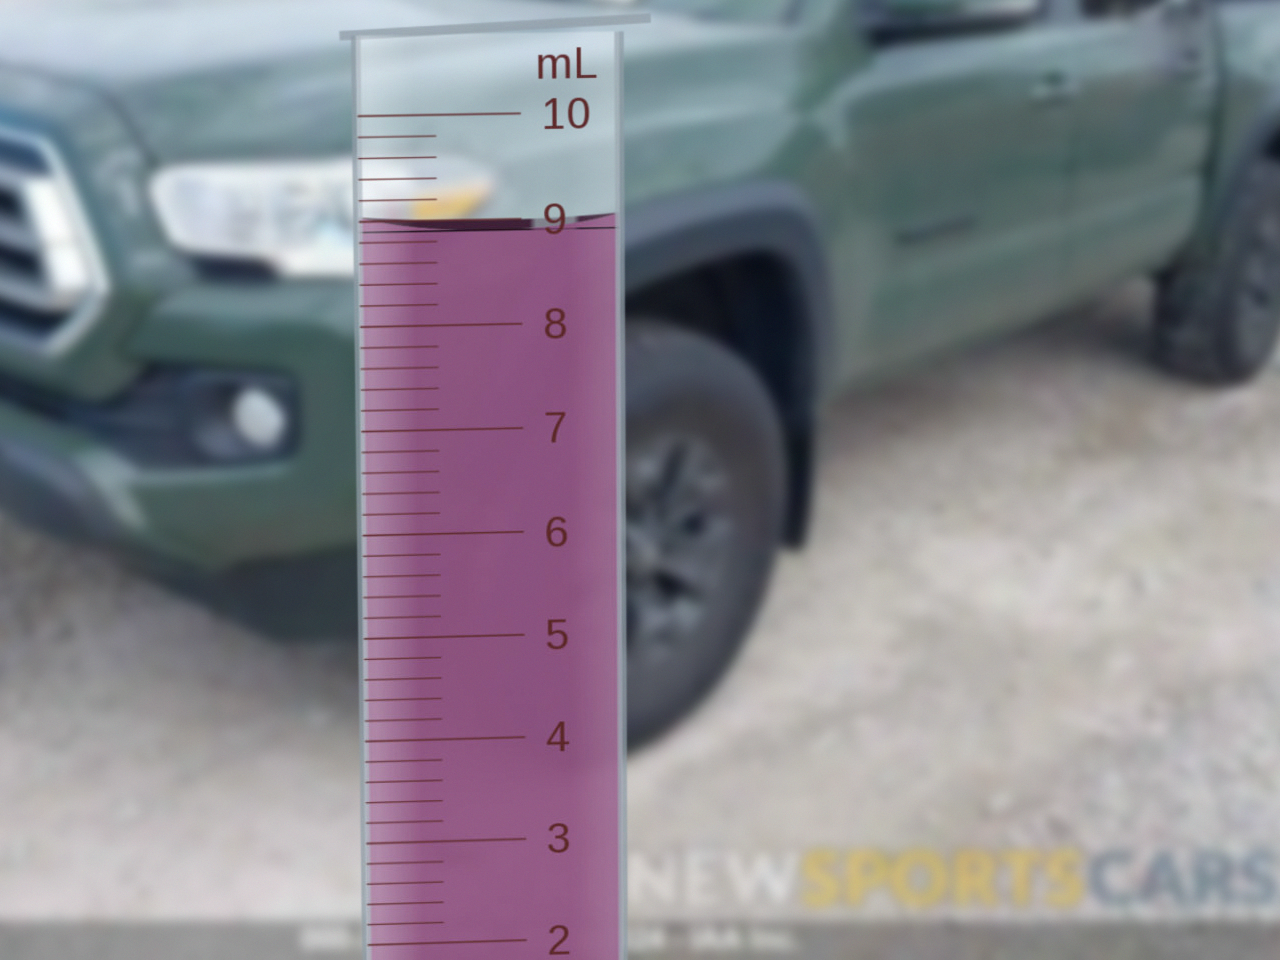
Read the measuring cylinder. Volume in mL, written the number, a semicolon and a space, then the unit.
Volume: 8.9; mL
